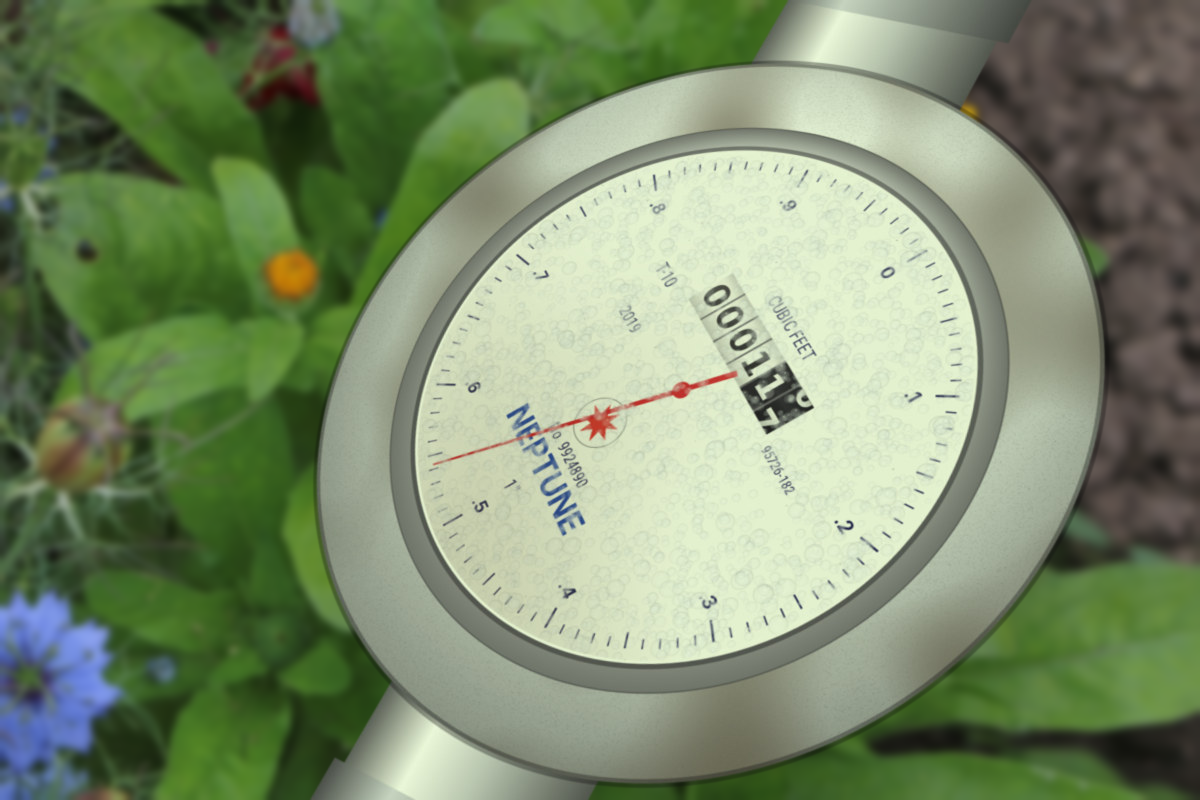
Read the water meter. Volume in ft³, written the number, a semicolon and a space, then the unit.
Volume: 116.54; ft³
